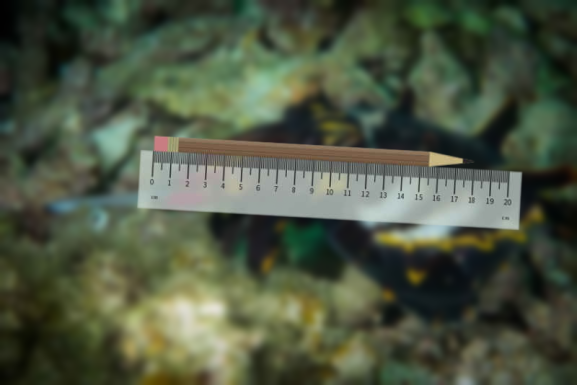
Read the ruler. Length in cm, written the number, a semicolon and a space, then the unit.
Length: 18; cm
